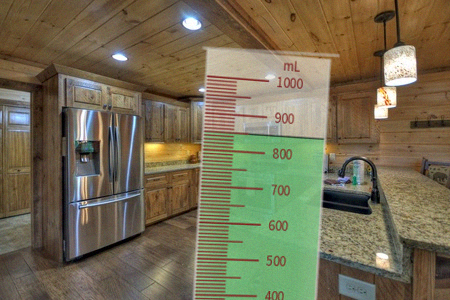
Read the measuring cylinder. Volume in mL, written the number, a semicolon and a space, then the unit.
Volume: 850; mL
